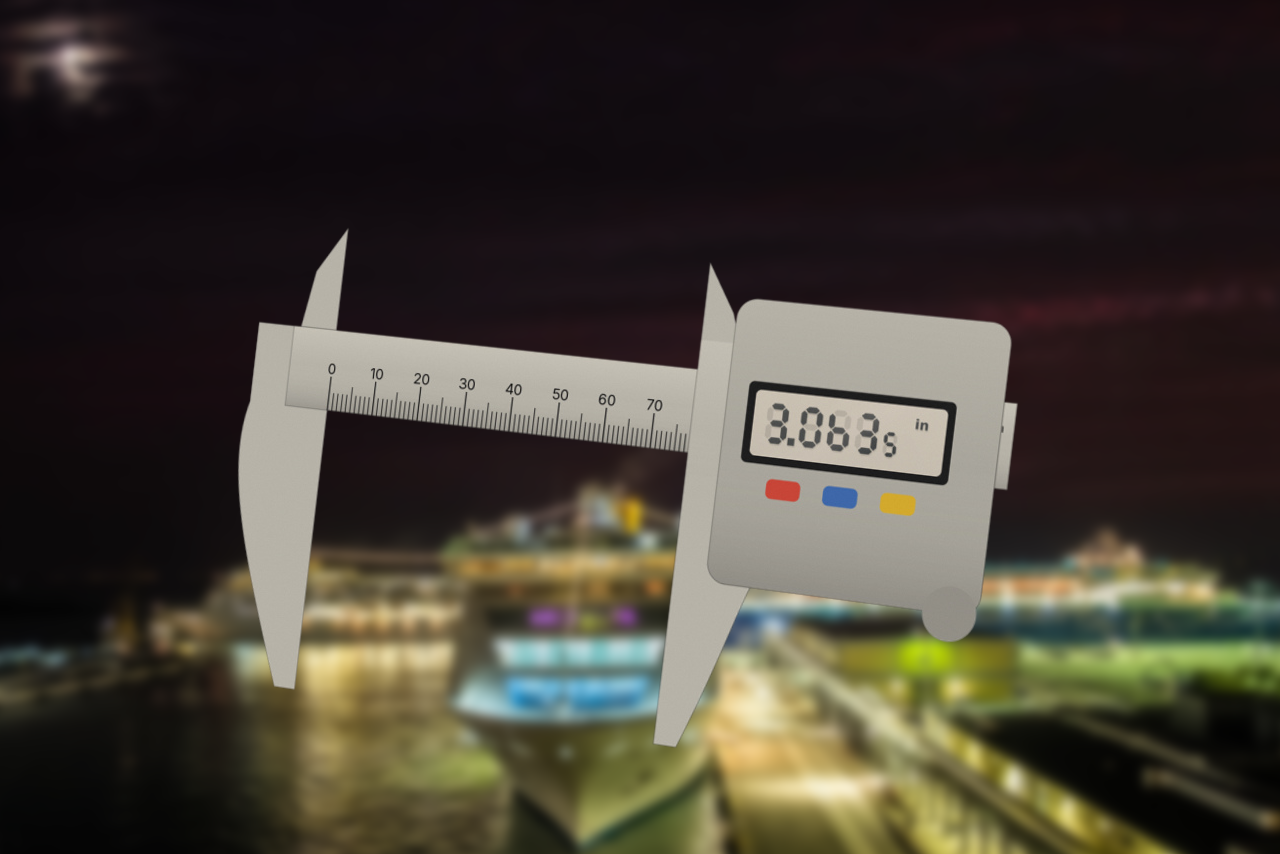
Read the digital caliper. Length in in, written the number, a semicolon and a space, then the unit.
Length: 3.0635; in
